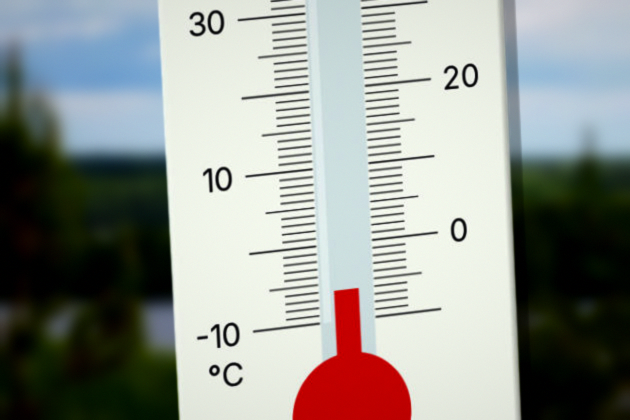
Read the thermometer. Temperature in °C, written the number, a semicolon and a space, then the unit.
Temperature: -6; °C
